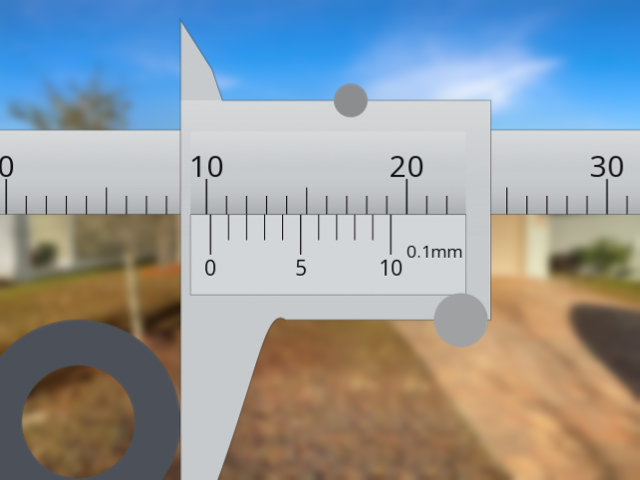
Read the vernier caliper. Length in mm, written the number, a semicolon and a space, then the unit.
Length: 10.2; mm
